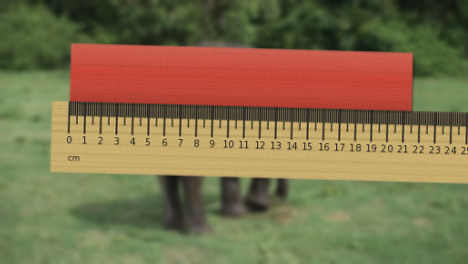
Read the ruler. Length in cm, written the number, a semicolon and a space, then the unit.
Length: 21.5; cm
